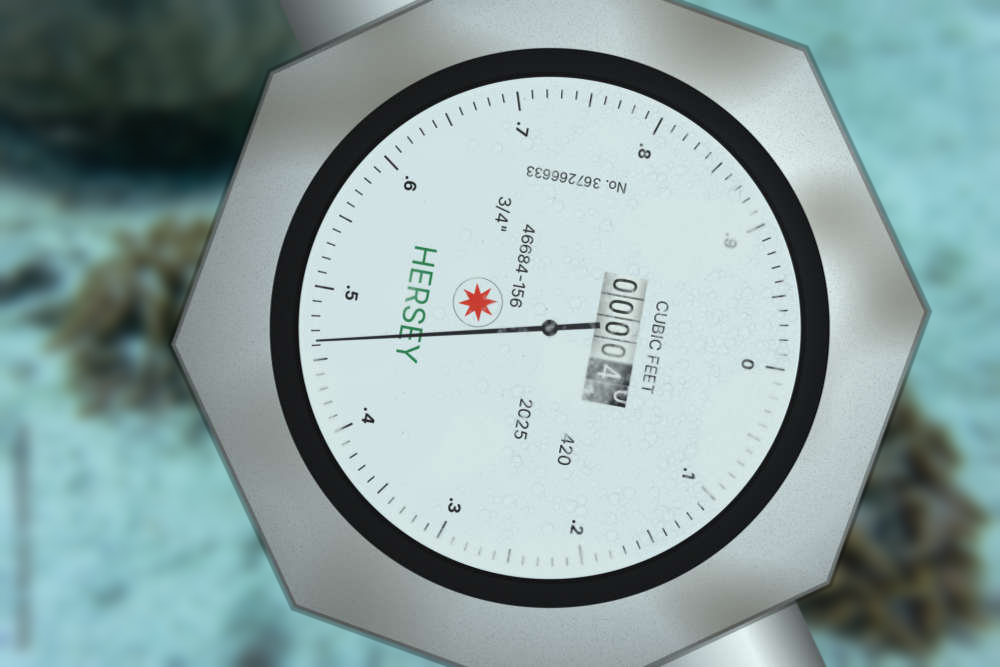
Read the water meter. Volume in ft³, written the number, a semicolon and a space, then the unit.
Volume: 40.46; ft³
